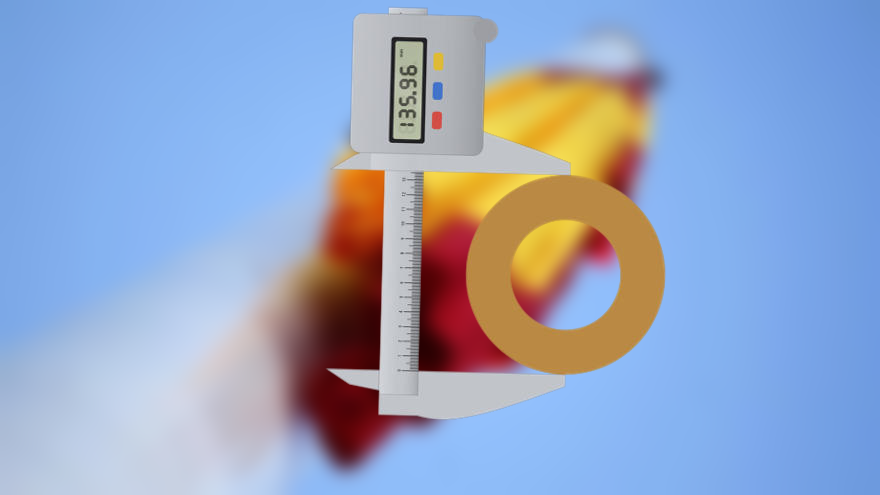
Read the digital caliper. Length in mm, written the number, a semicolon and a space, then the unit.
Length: 135.96; mm
